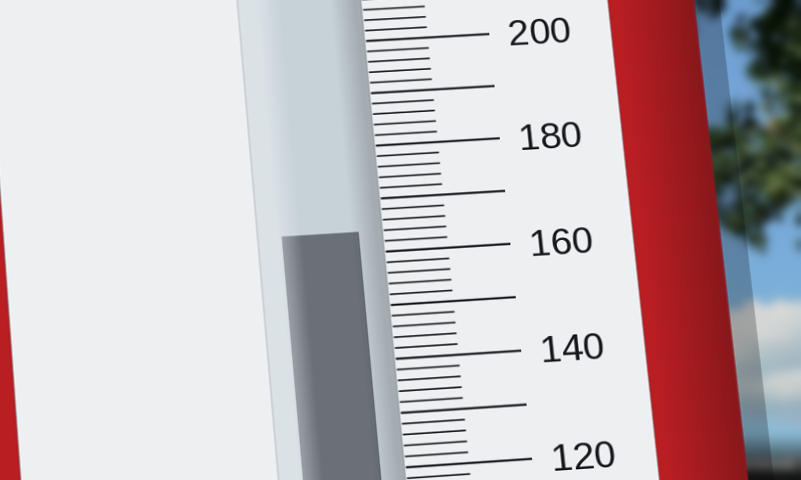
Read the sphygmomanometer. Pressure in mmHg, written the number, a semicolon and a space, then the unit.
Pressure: 164; mmHg
